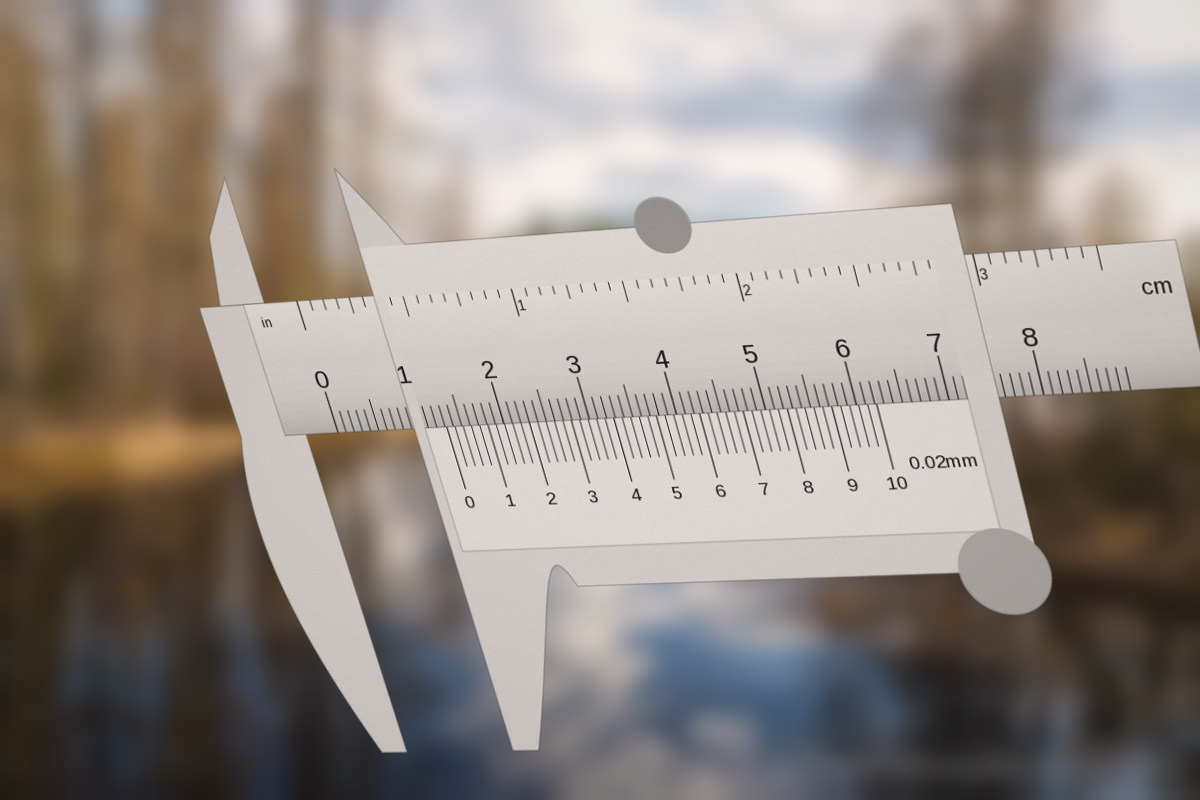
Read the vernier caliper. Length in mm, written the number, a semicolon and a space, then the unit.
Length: 13.2; mm
